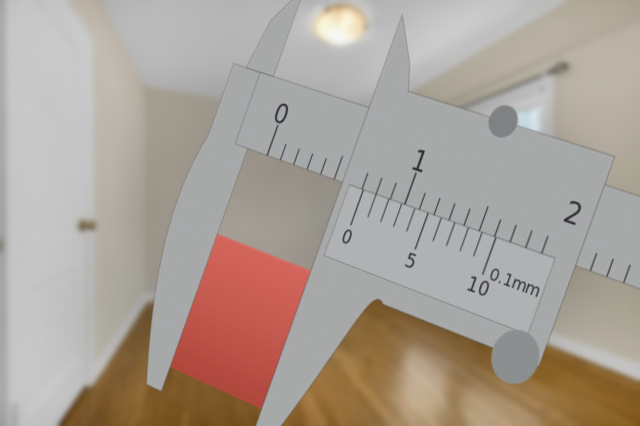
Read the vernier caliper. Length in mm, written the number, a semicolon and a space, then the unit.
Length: 7.1; mm
